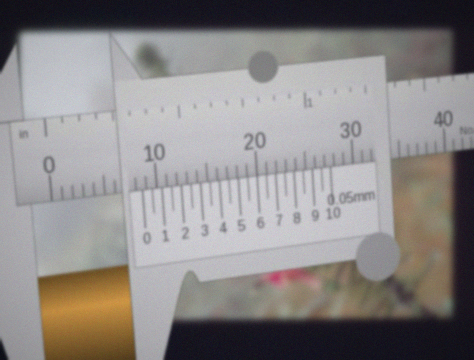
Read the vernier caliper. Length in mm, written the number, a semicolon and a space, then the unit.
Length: 8.6; mm
